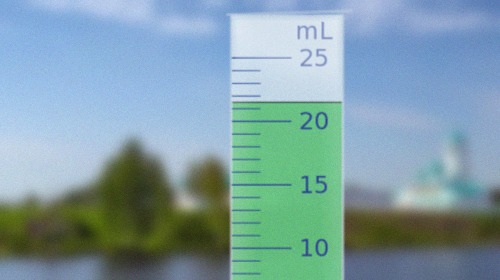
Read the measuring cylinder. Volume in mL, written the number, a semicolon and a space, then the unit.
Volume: 21.5; mL
